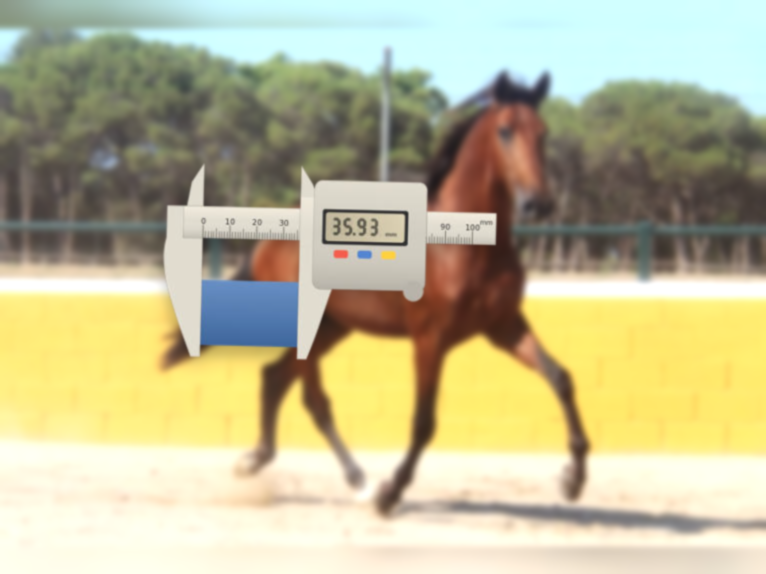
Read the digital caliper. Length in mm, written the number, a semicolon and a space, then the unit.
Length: 35.93; mm
